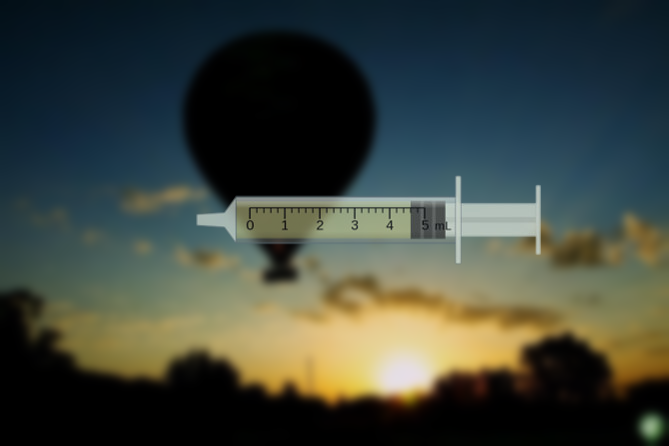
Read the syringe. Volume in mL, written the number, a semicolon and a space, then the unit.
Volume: 4.6; mL
